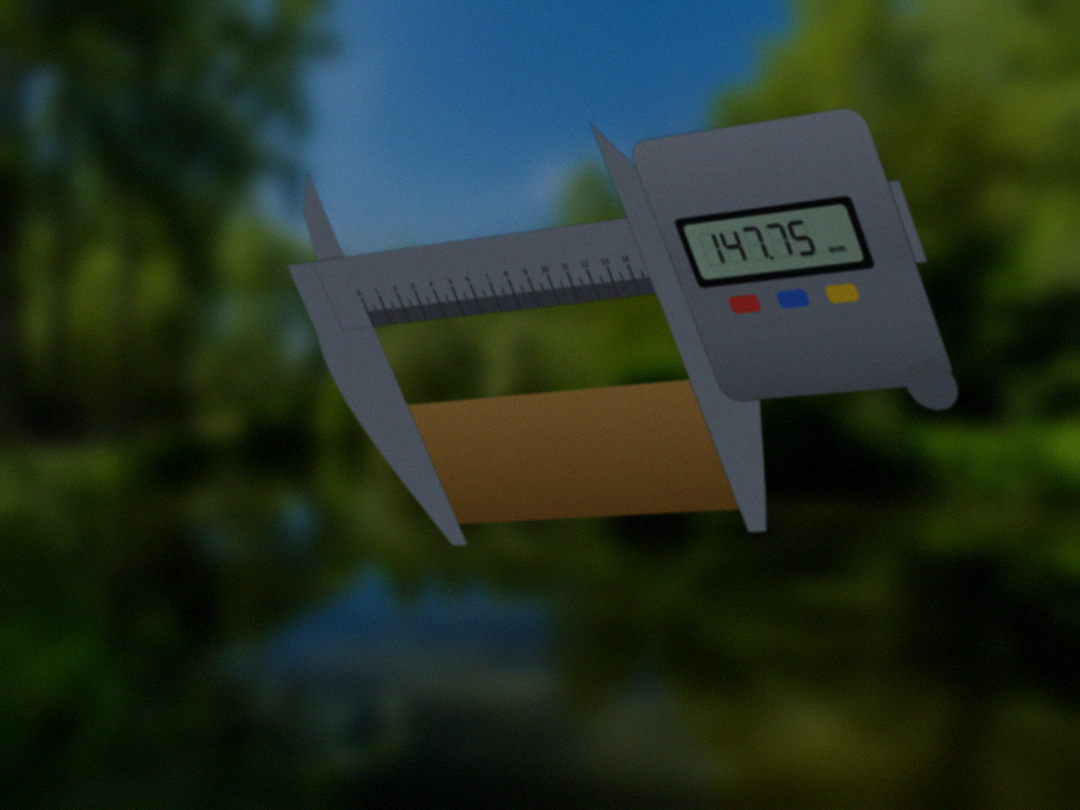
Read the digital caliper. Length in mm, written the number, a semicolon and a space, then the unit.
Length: 147.75; mm
